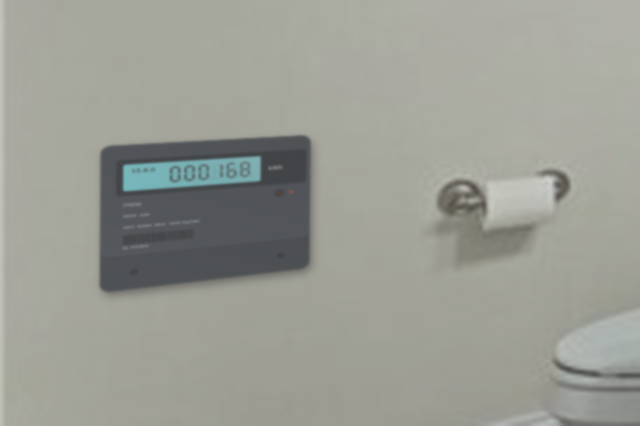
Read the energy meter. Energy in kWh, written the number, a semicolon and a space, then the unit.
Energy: 168; kWh
